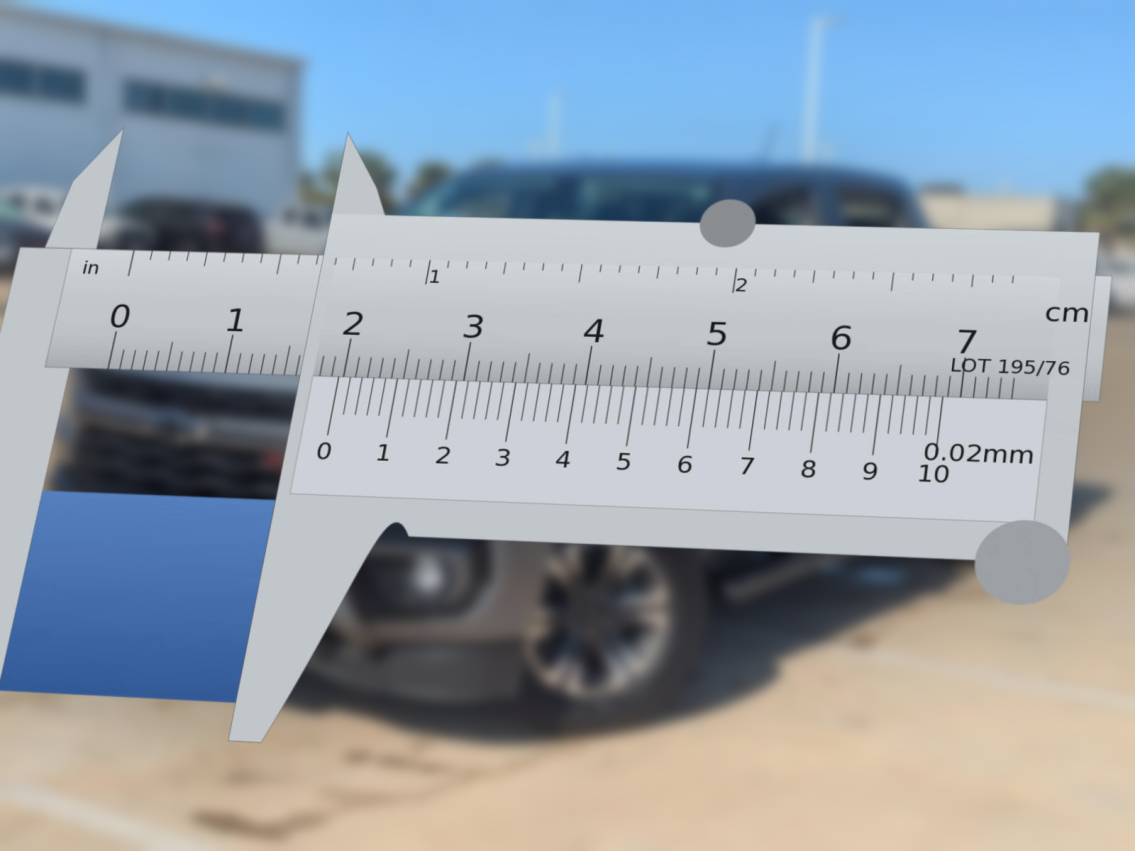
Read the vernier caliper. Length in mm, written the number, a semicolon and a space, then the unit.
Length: 19.6; mm
